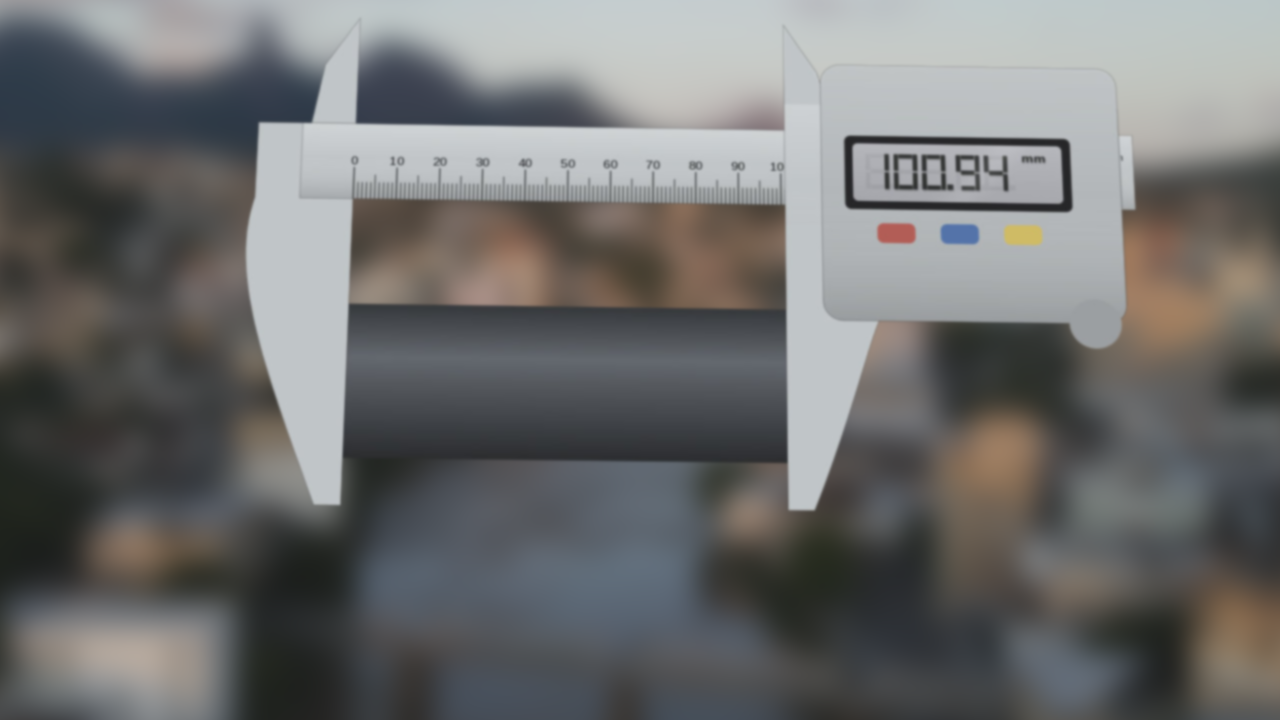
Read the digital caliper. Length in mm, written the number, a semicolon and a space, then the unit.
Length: 100.94; mm
